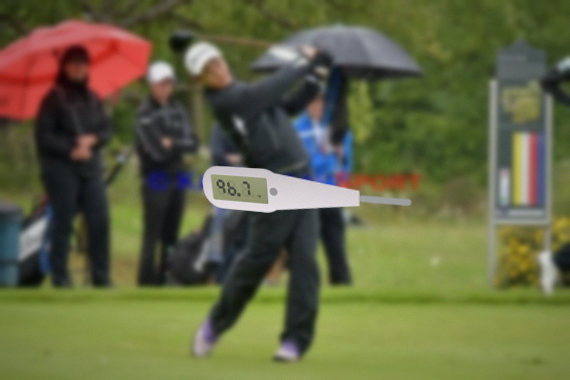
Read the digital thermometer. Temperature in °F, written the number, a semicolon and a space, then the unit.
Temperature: 96.7; °F
